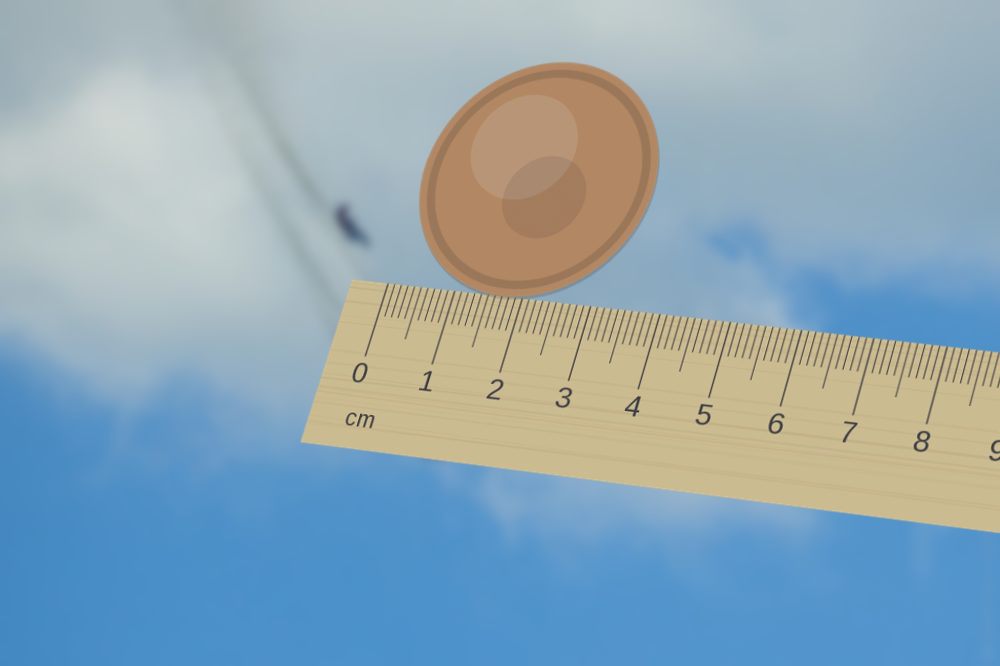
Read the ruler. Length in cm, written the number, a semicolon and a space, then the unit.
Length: 3.4; cm
